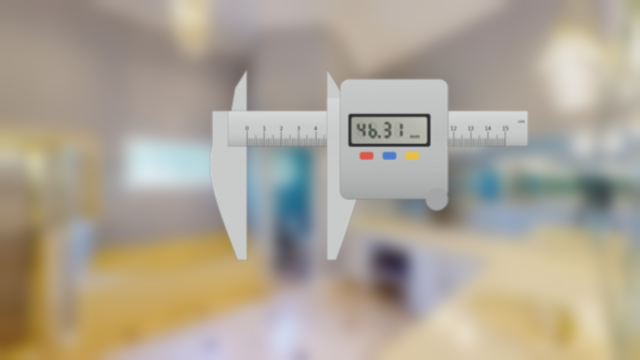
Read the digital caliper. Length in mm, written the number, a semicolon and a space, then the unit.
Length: 46.31; mm
